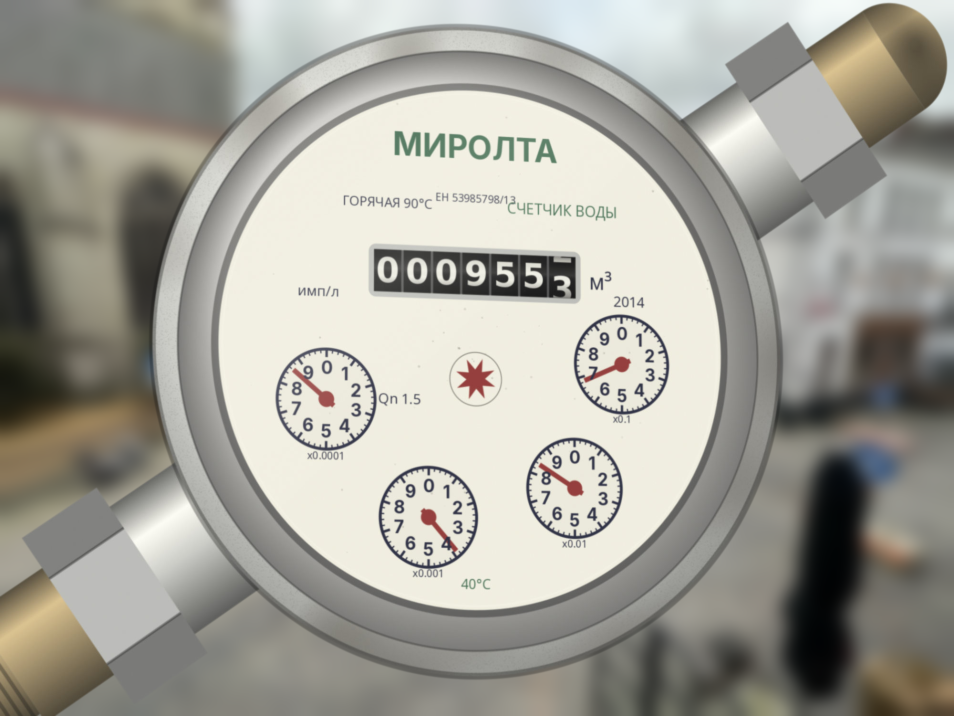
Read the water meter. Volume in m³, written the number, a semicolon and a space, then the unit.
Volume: 9552.6838; m³
